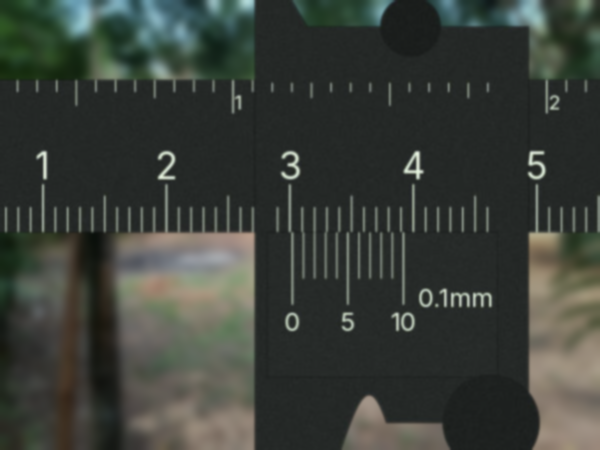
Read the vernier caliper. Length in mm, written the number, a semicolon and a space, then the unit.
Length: 30.2; mm
